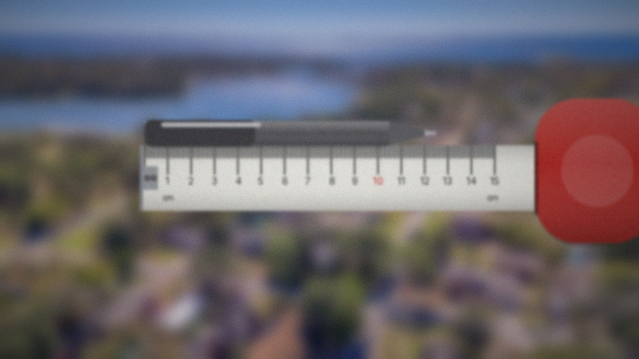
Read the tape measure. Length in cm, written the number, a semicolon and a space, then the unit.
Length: 12.5; cm
